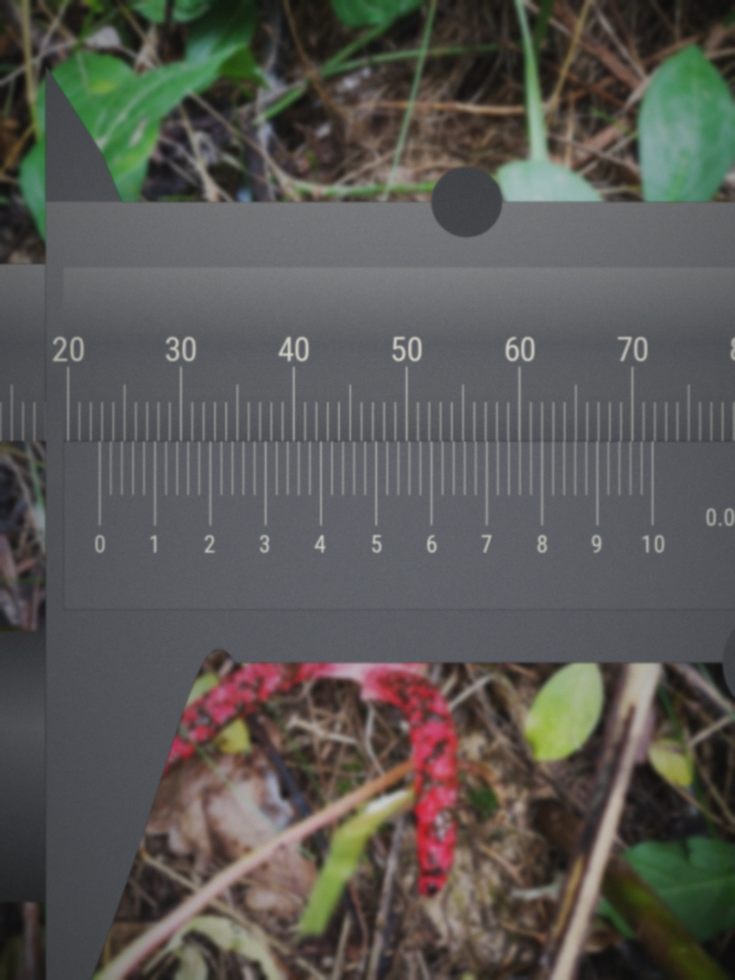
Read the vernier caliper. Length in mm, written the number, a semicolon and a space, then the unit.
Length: 22.8; mm
